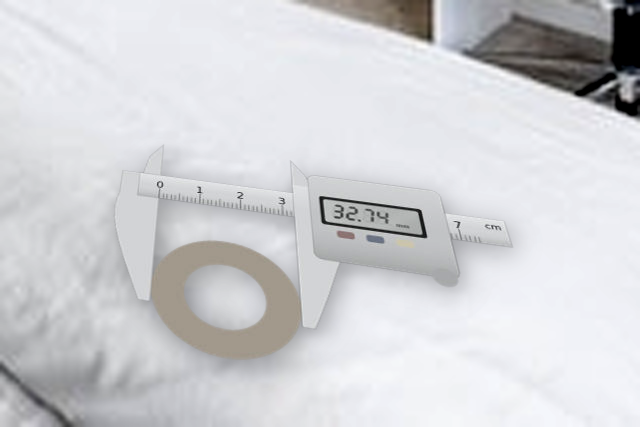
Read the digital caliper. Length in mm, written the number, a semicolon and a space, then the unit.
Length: 32.74; mm
